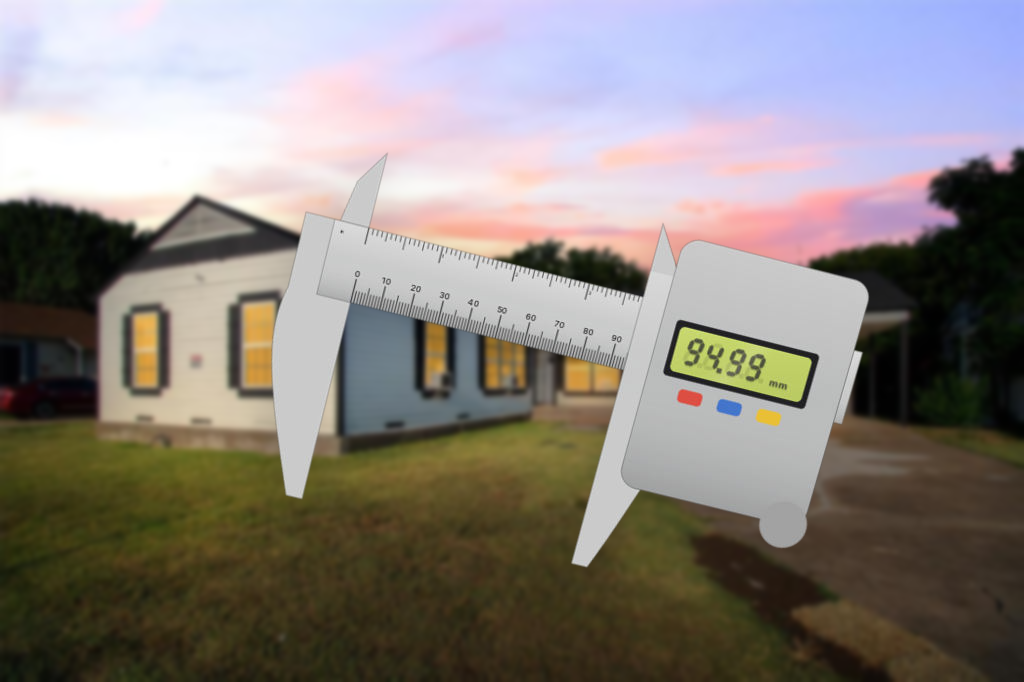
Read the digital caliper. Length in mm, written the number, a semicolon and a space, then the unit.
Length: 94.99; mm
